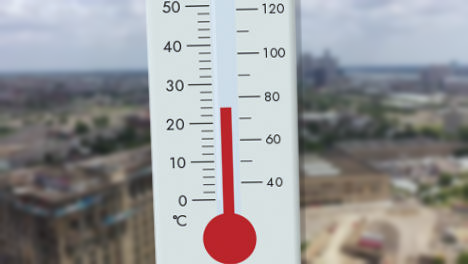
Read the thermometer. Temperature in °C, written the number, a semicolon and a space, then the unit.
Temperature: 24; °C
